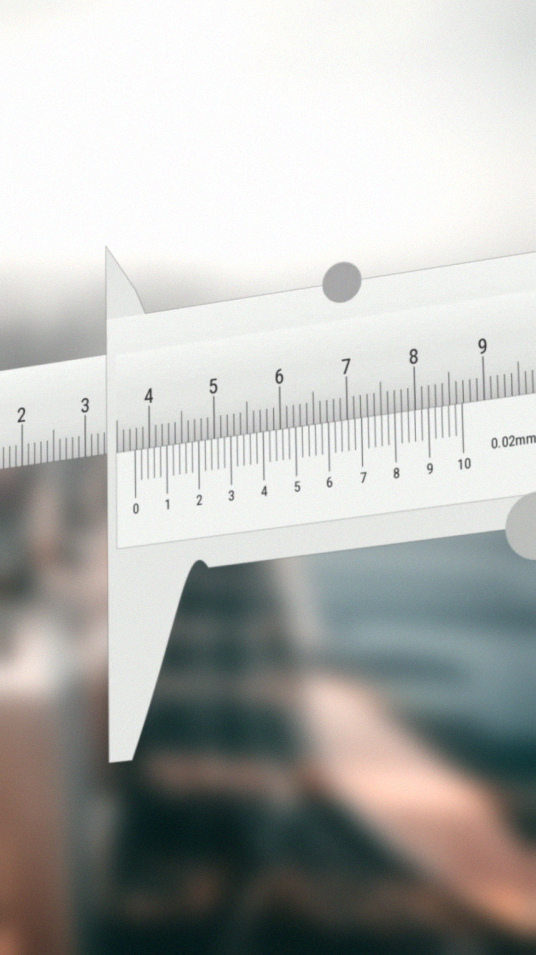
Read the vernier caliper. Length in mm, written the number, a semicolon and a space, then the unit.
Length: 37.8; mm
